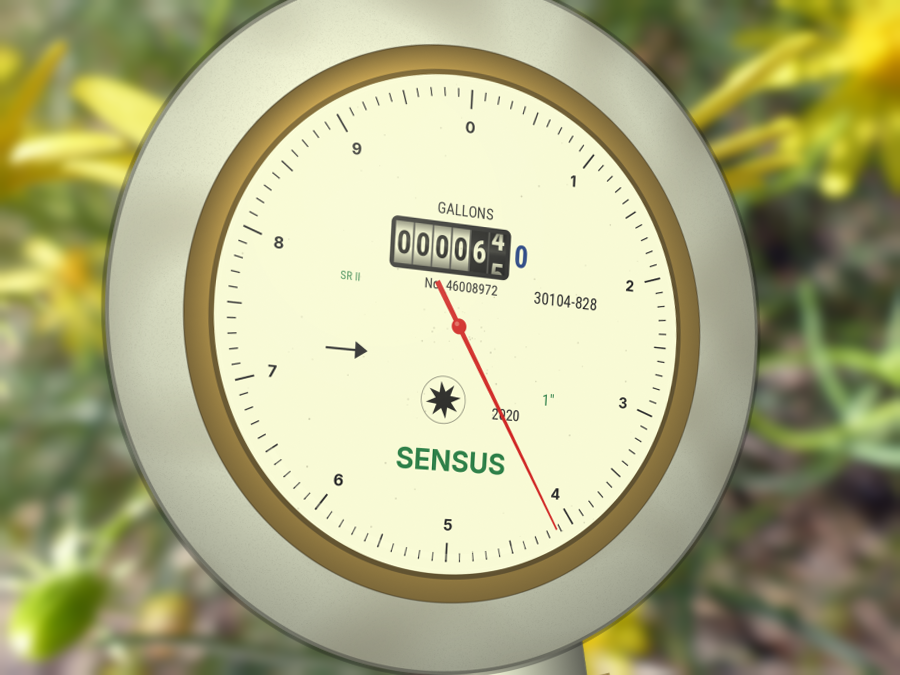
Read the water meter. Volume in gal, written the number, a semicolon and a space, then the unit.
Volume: 644.1; gal
